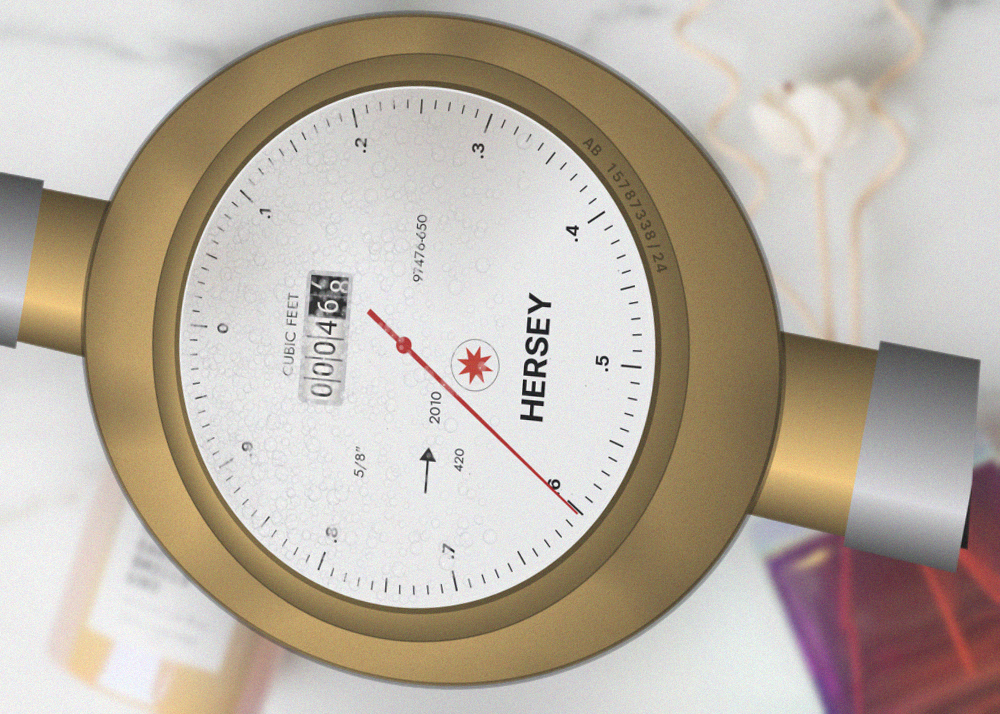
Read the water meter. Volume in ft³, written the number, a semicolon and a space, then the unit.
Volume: 467.60; ft³
